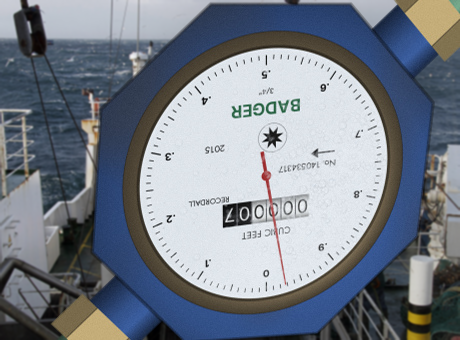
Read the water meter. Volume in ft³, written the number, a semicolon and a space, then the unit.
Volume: 6.97; ft³
